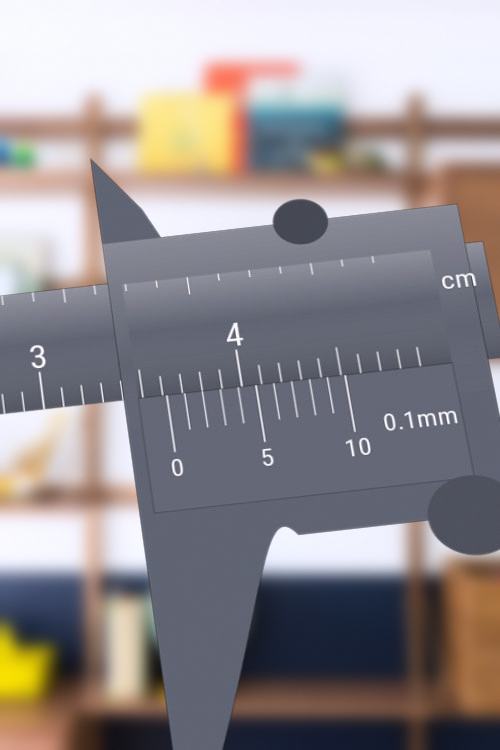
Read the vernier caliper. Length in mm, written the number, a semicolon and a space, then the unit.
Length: 36.2; mm
